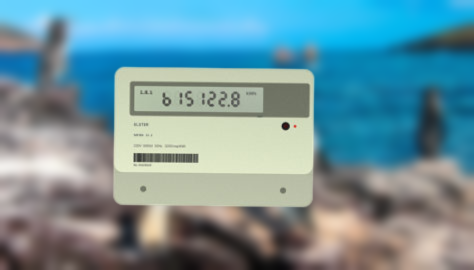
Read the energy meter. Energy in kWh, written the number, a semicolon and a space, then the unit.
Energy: 615122.8; kWh
